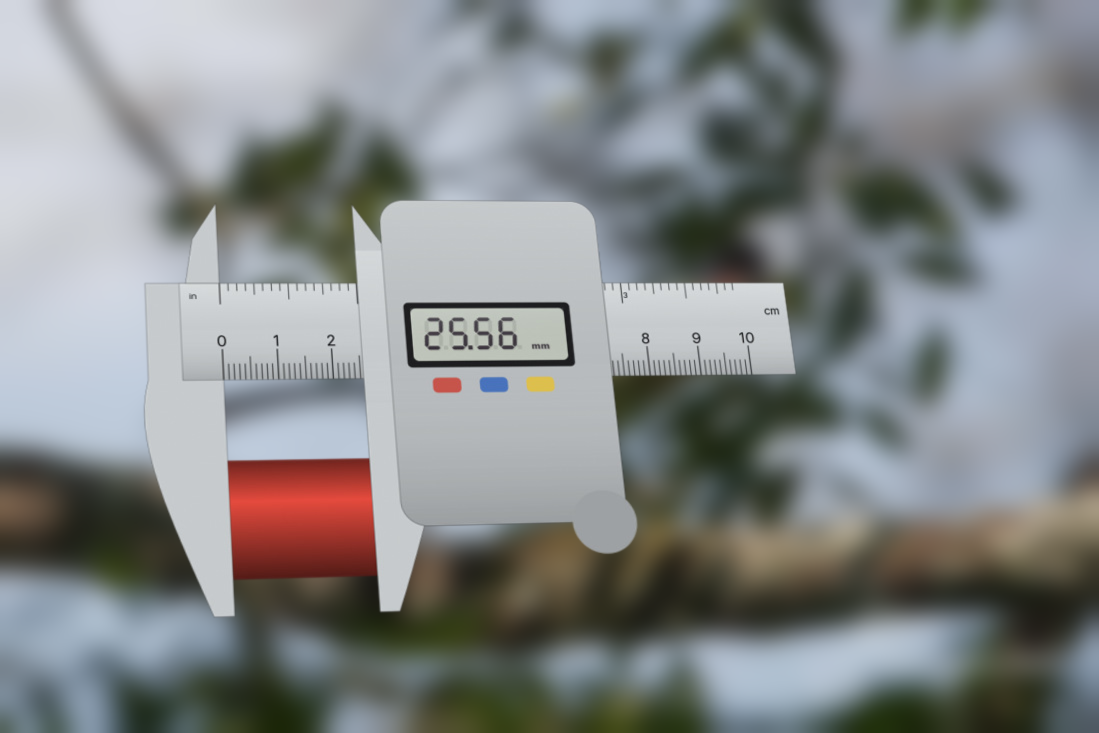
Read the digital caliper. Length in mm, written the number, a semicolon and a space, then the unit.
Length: 25.56; mm
